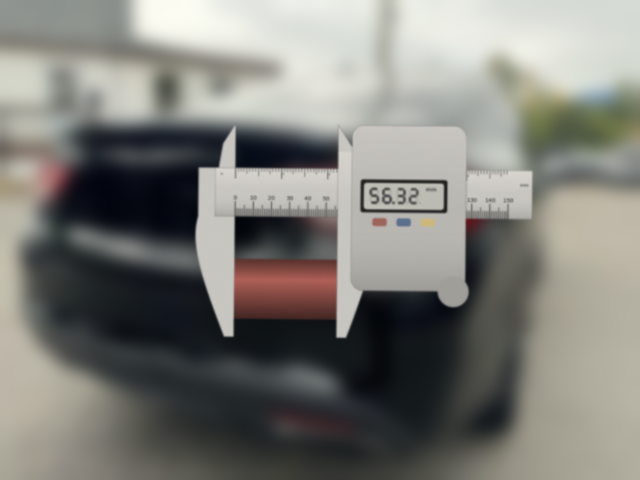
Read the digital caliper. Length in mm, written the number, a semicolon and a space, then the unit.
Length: 56.32; mm
